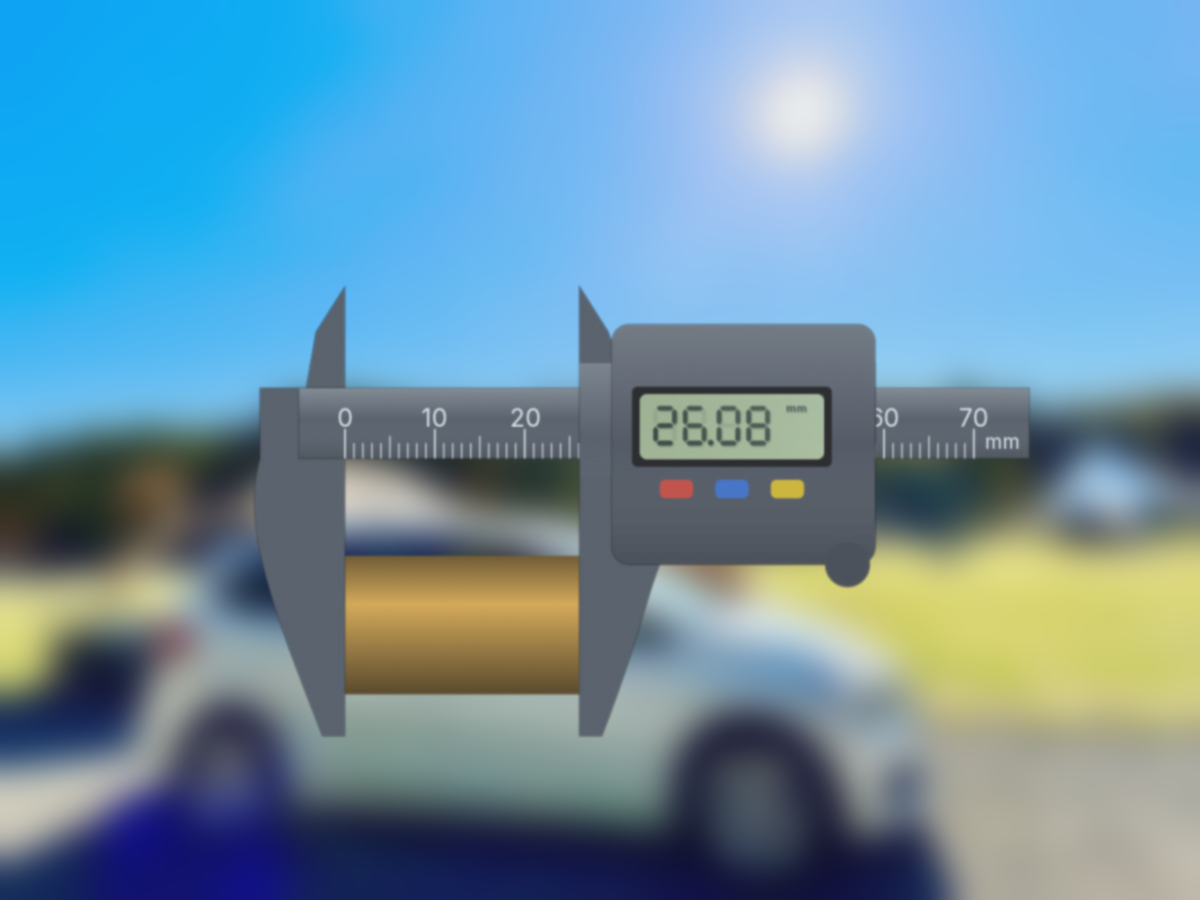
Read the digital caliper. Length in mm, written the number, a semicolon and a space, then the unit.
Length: 26.08; mm
